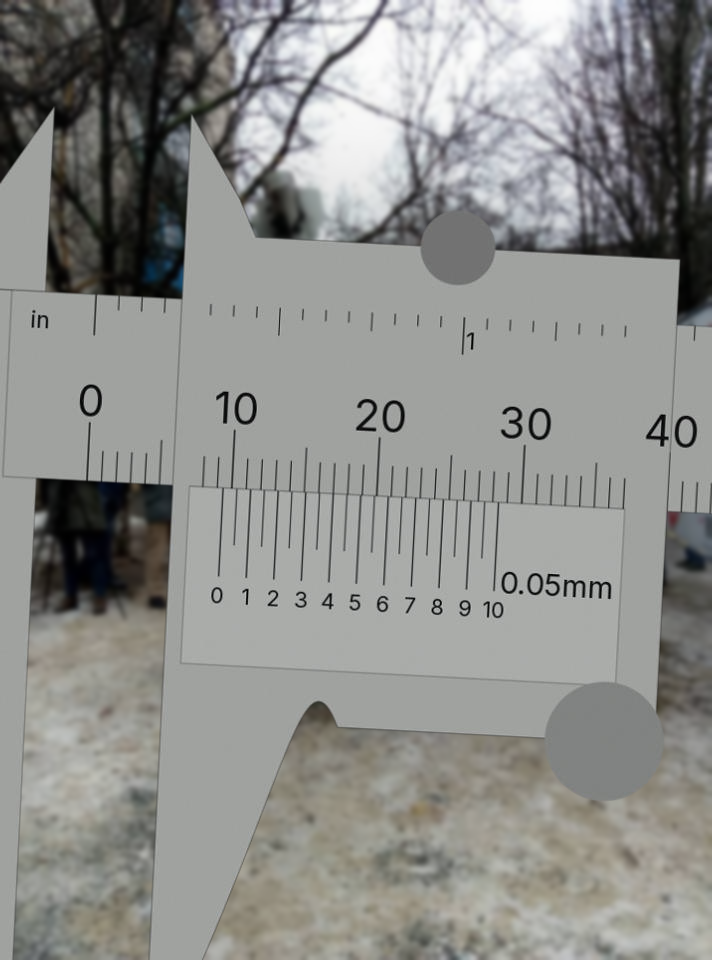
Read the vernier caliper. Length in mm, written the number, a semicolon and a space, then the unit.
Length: 9.4; mm
